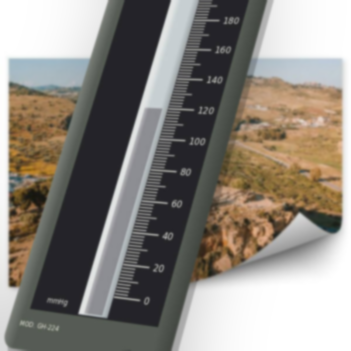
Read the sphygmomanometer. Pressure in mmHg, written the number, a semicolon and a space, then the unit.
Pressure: 120; mmHg
